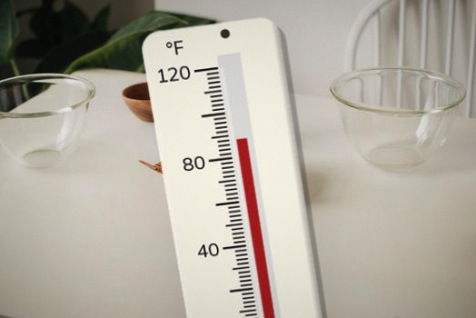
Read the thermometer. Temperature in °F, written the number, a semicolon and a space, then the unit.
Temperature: 88; °F
